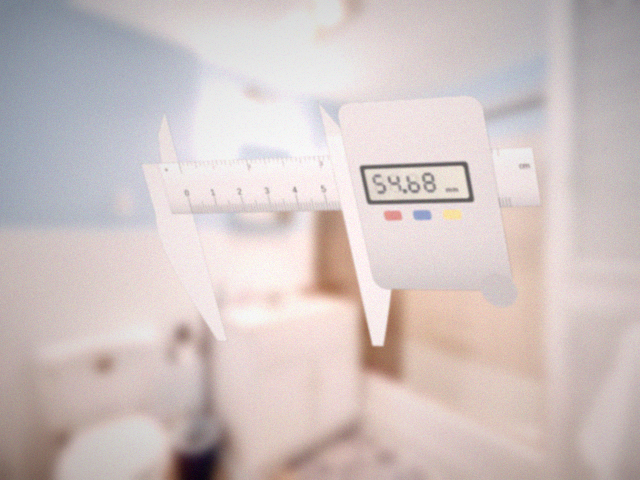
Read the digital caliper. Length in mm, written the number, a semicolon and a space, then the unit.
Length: 54.68; mm
